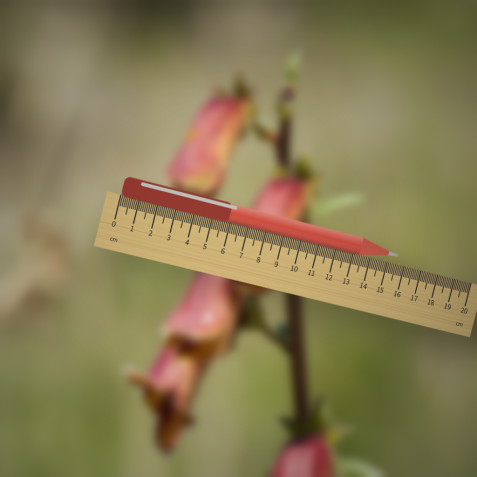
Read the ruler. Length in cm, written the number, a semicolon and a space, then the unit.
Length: 15.5; cm
